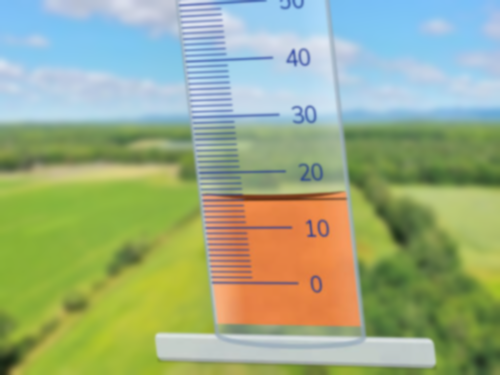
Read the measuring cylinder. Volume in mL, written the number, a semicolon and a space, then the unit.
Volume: 15; mL
